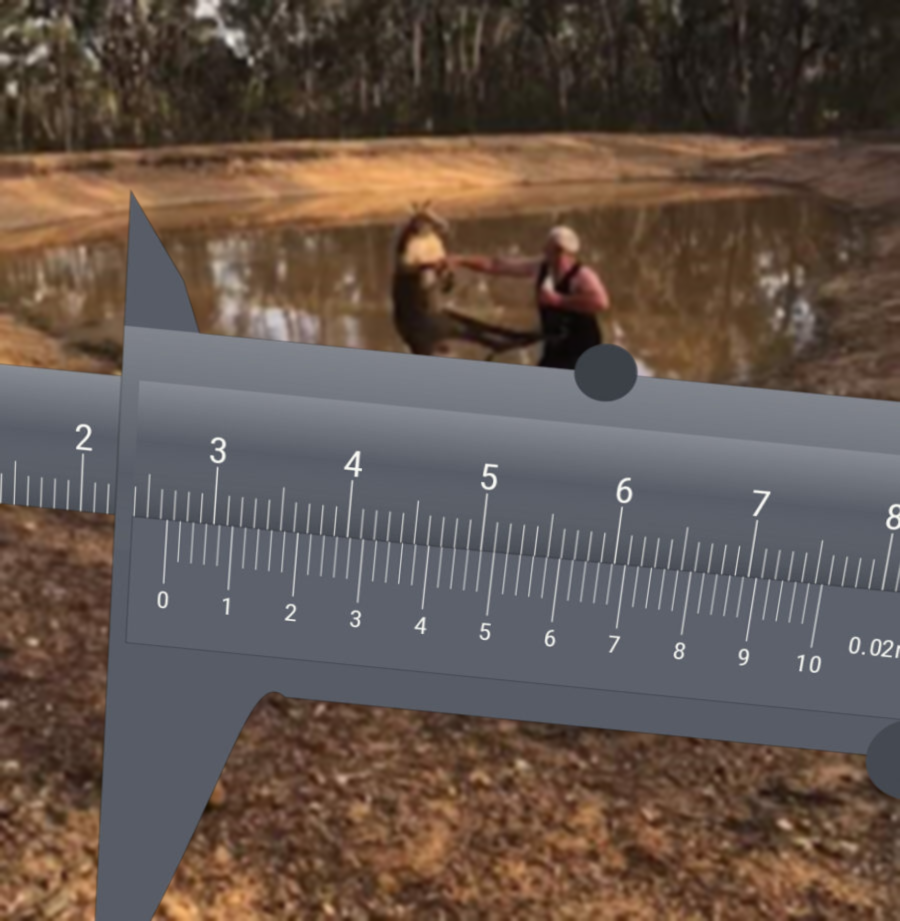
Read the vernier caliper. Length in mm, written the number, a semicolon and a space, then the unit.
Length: 26.5; mm
